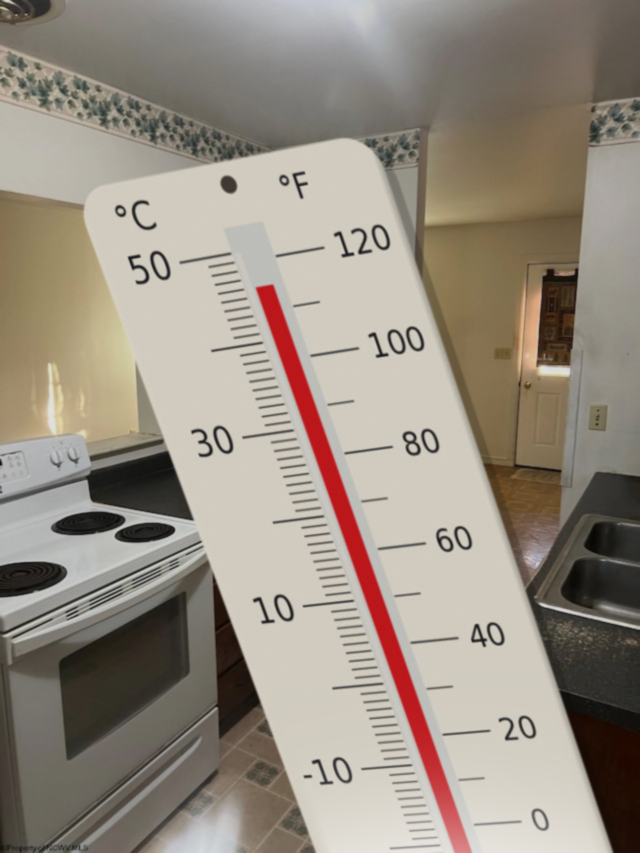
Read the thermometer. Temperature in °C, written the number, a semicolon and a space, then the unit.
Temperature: 46; °C
